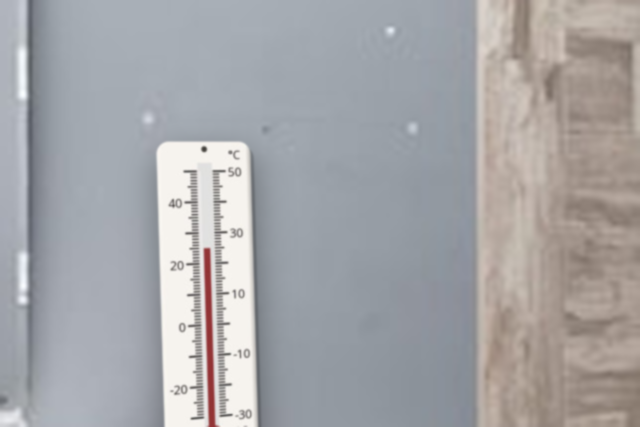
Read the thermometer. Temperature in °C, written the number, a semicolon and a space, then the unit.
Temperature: 25; °C
